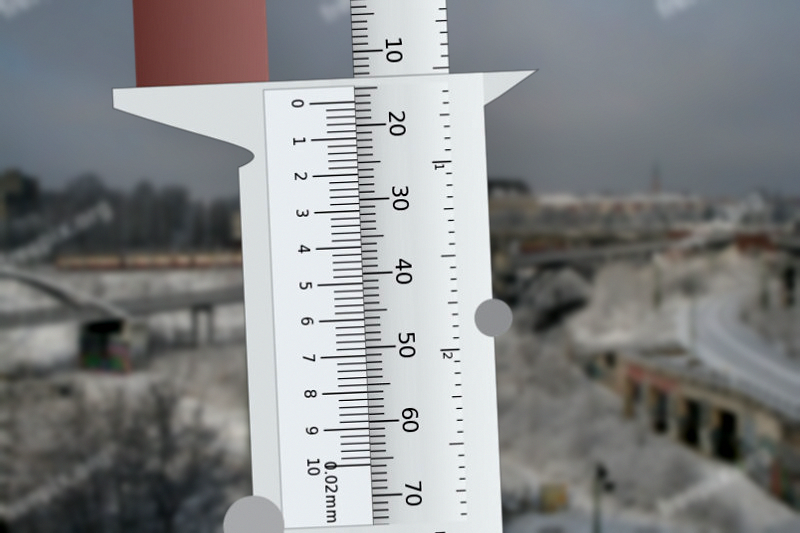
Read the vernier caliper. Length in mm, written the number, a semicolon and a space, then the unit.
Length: 16.8; mm
